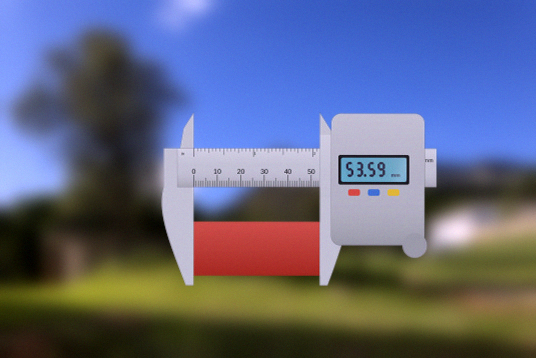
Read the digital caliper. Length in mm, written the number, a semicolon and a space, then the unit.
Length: 53.59; mm
